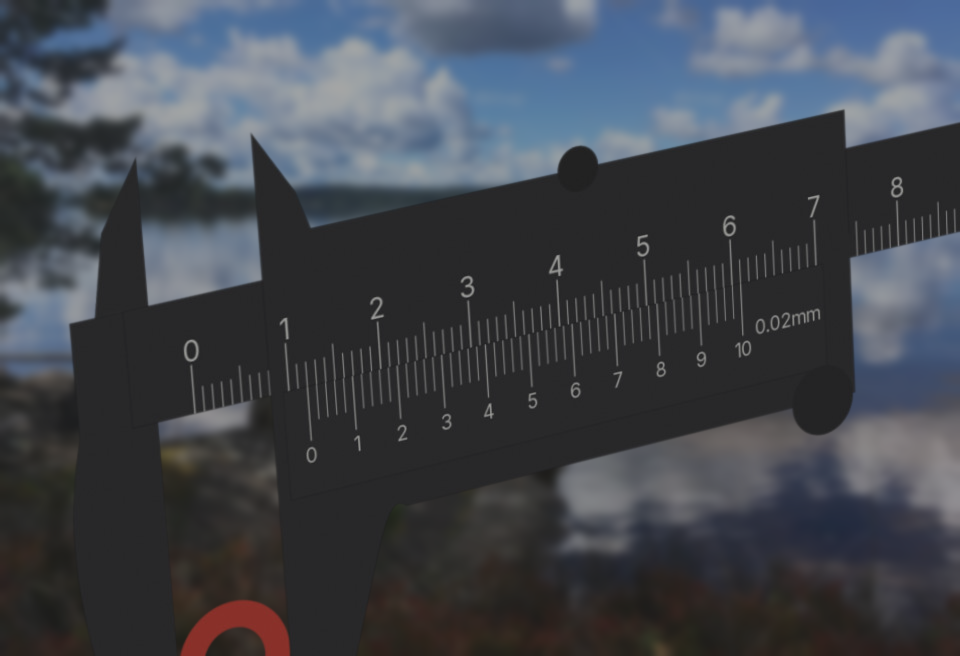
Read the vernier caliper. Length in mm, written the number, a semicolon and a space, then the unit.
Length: 12.0; mm
